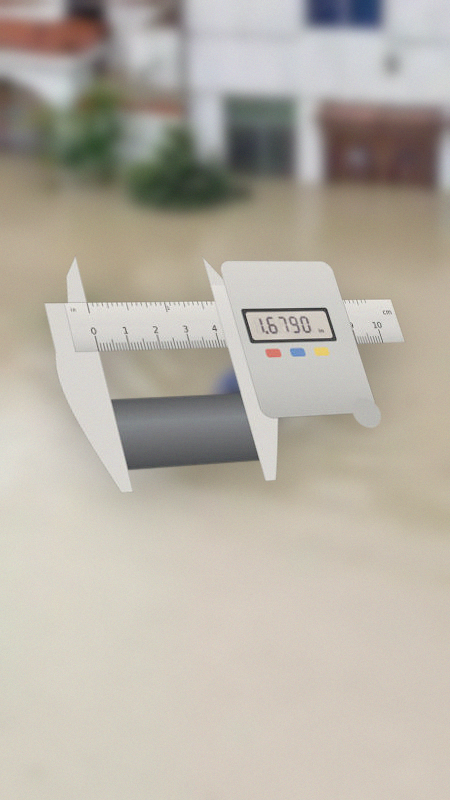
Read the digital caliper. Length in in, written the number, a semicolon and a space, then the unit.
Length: 1.6790; in
